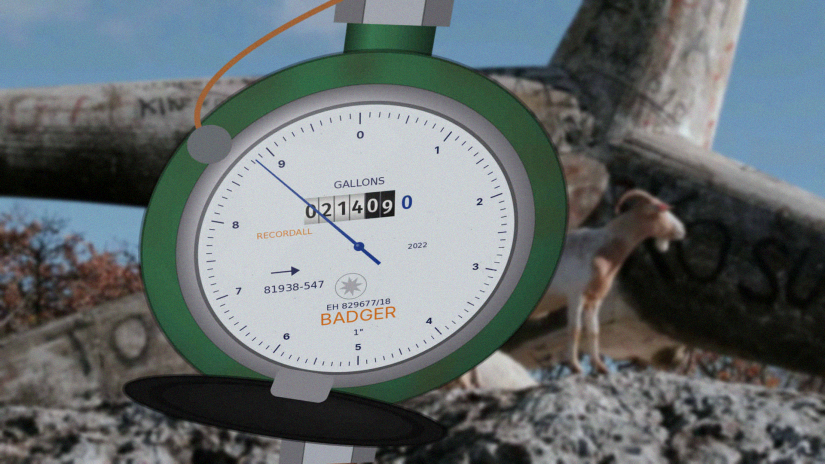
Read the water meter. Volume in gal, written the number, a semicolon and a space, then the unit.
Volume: 214088.8; gal
